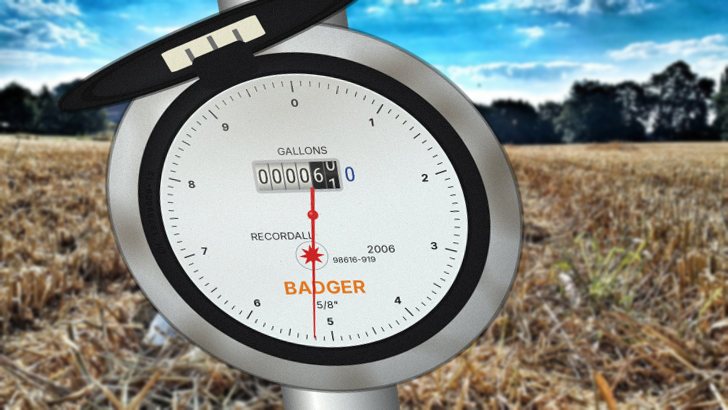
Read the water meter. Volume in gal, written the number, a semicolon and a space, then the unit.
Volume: 605.2; gal
